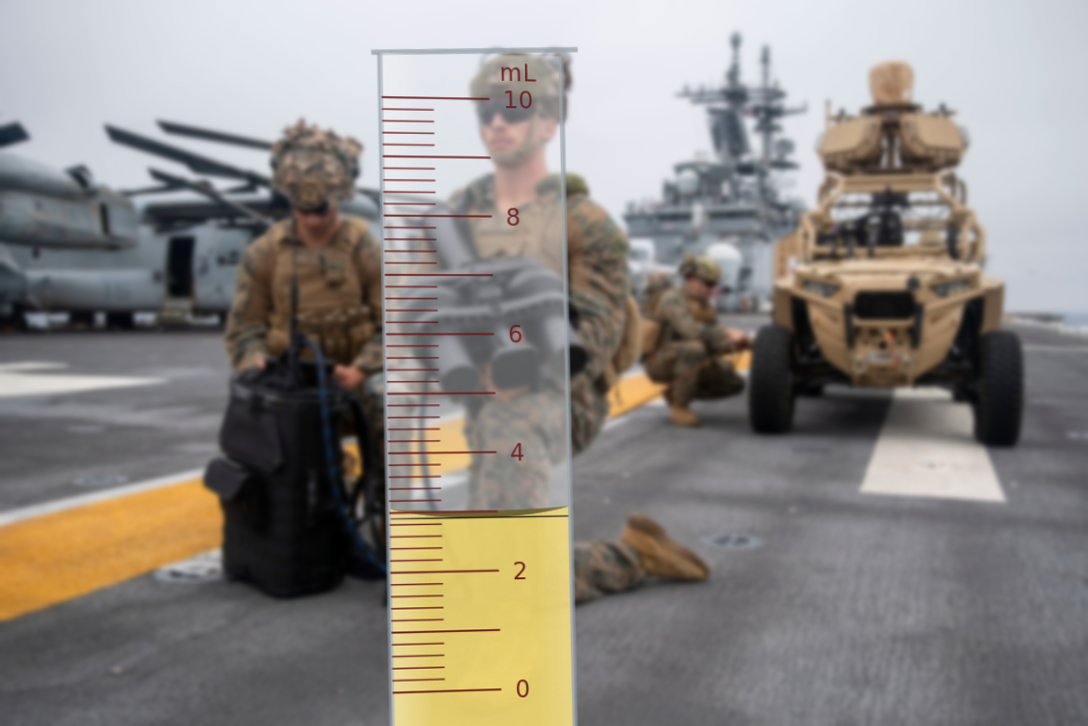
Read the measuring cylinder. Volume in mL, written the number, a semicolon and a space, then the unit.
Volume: 2.9; mL
